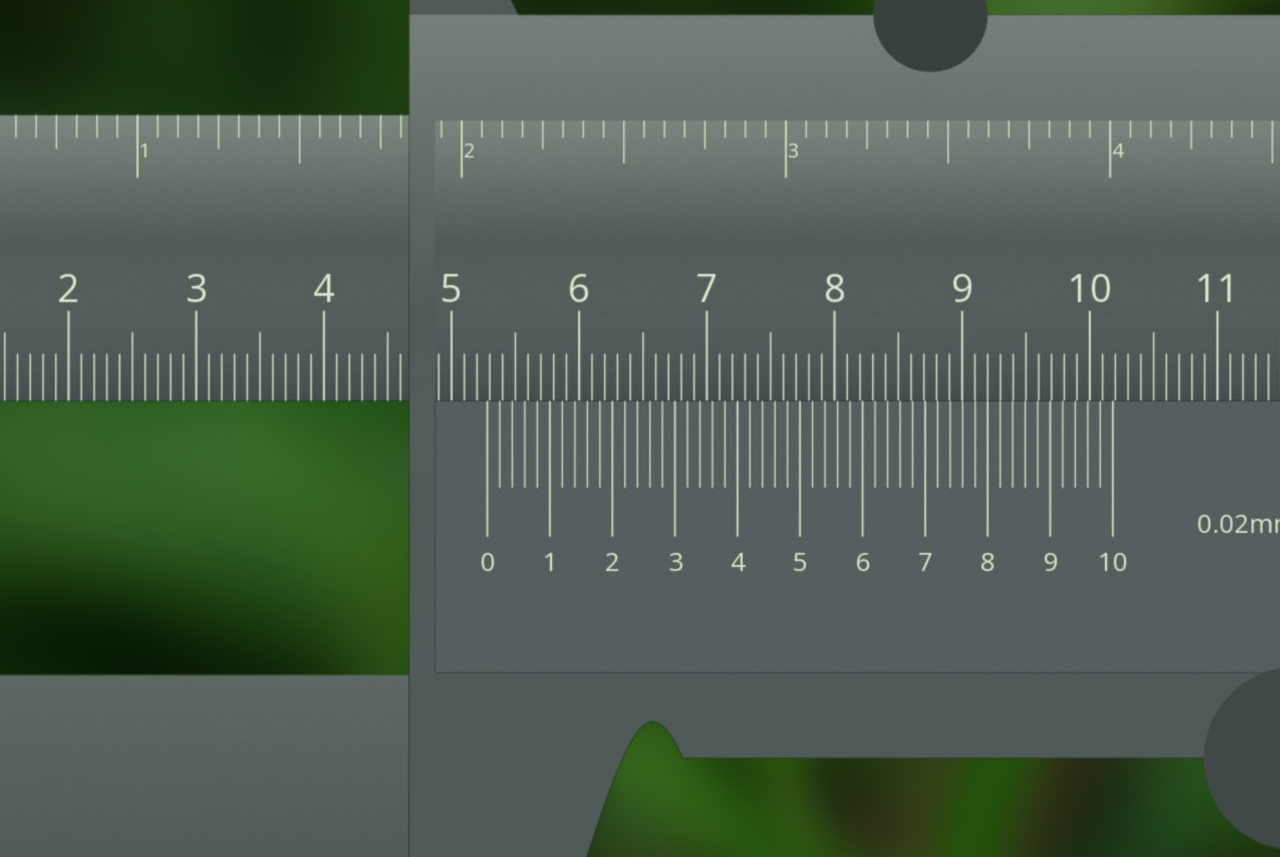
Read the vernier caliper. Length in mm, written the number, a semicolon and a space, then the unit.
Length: 52.8; mm
